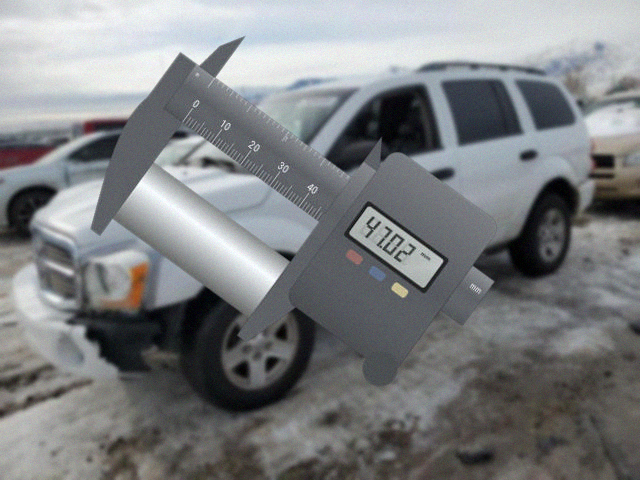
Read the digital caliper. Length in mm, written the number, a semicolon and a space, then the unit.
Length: 47.02; mm
